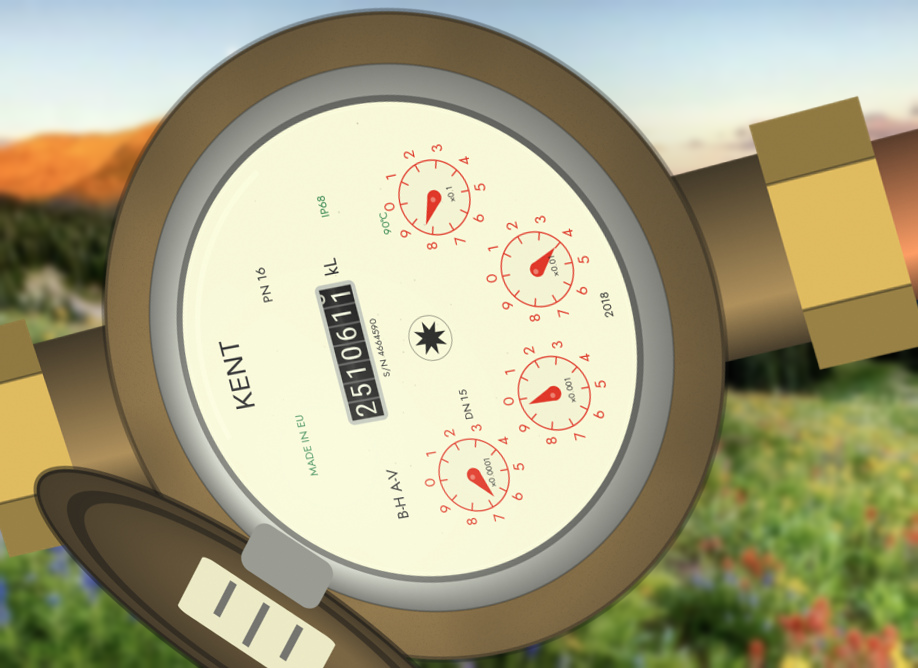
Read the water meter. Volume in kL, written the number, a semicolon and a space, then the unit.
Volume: 2510610.8396; kL
